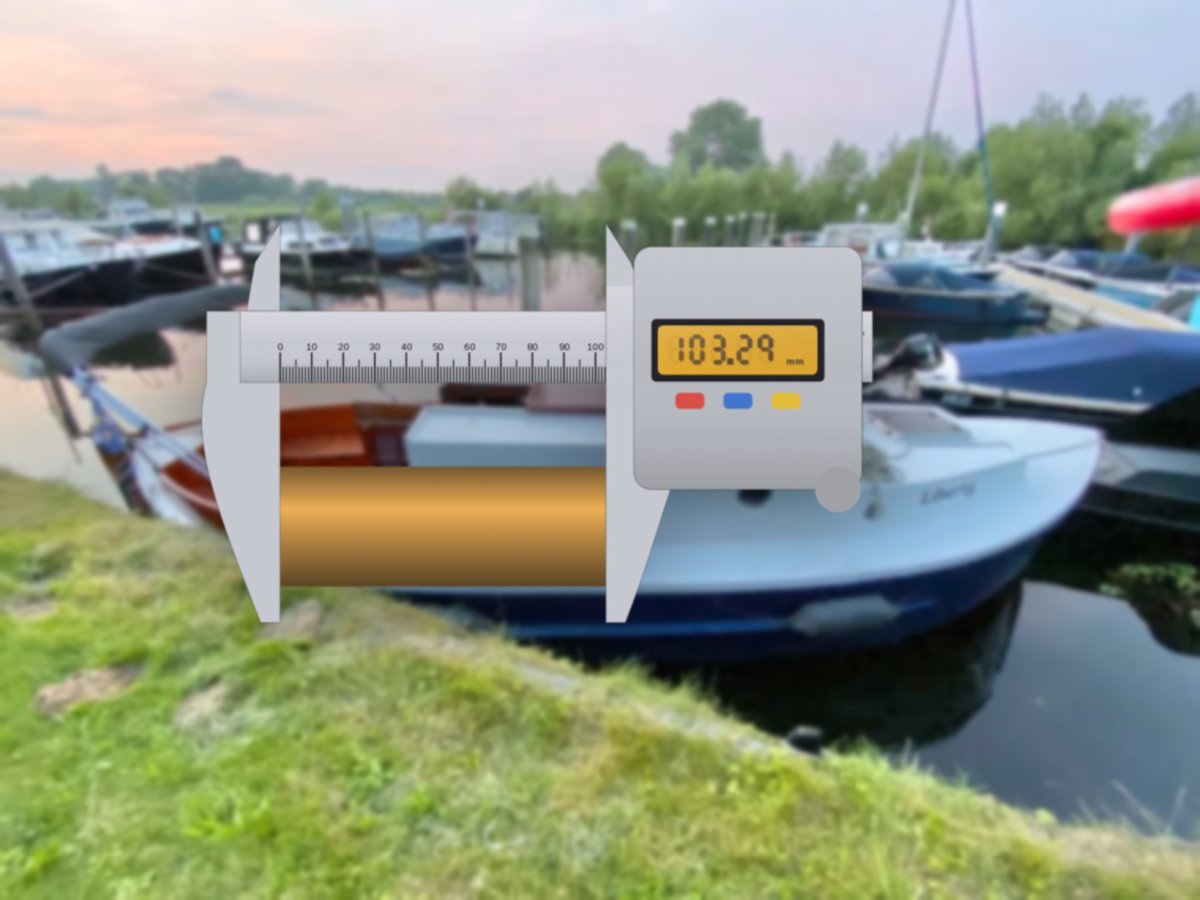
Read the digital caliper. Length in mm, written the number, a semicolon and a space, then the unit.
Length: 103.29; mm
